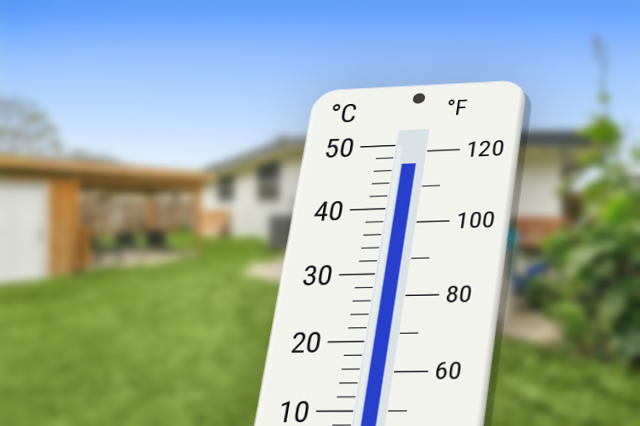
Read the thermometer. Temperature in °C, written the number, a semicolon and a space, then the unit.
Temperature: 47; °C
